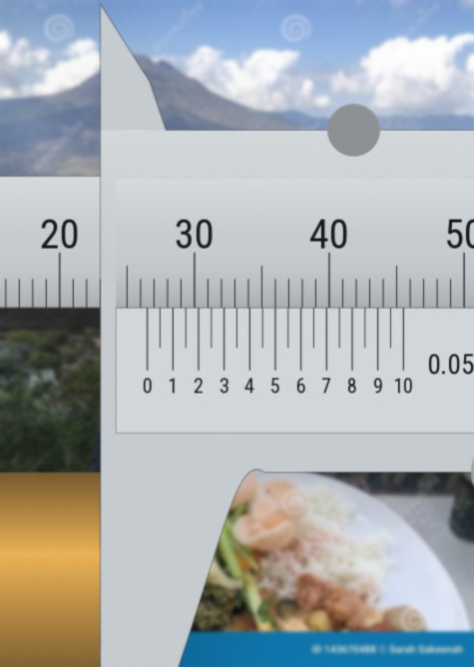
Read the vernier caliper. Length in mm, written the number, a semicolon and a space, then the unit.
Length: 26.5; mm
